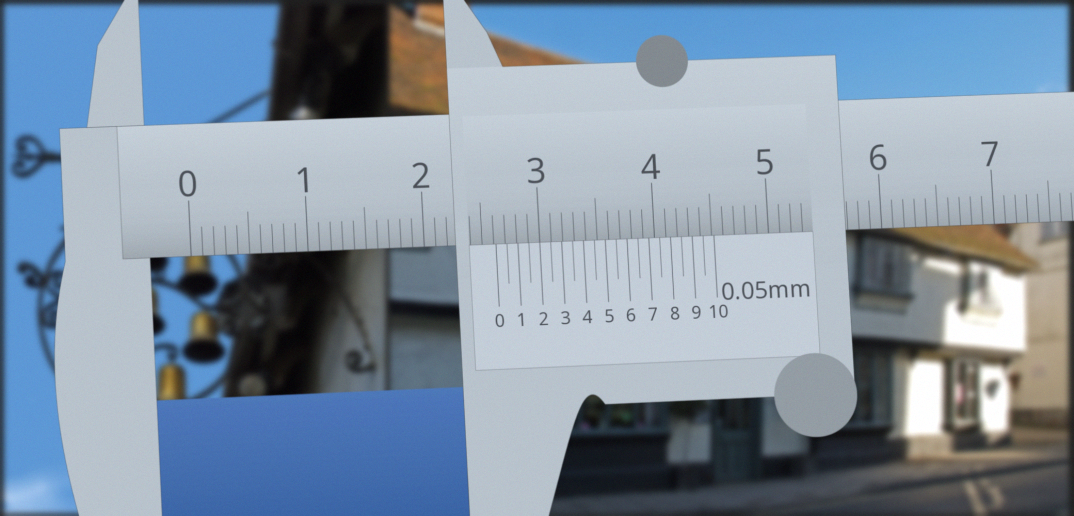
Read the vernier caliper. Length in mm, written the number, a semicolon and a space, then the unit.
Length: 26.2; mm
